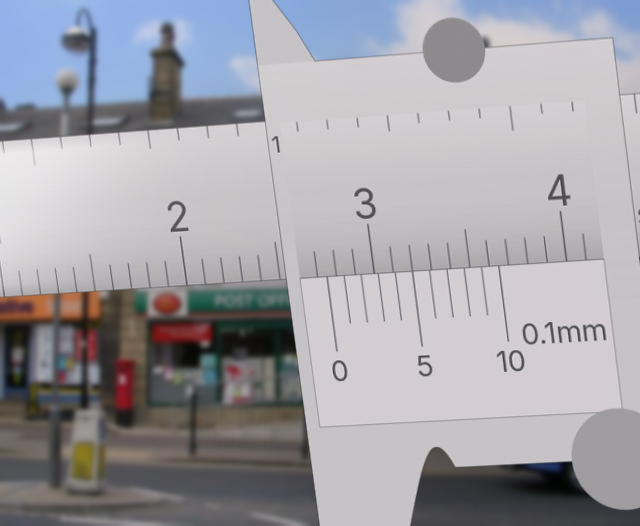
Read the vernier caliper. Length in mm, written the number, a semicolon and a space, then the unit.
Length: 27.5; mm
